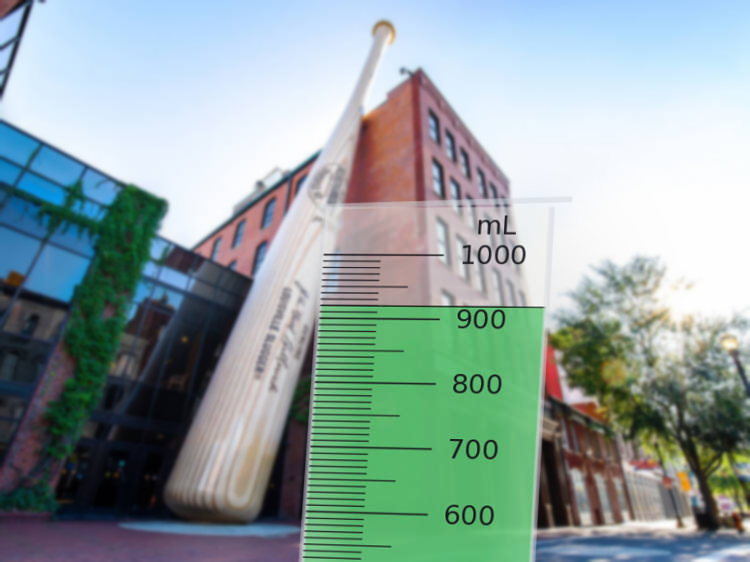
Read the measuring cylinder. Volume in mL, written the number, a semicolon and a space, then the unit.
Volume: 920; mL
